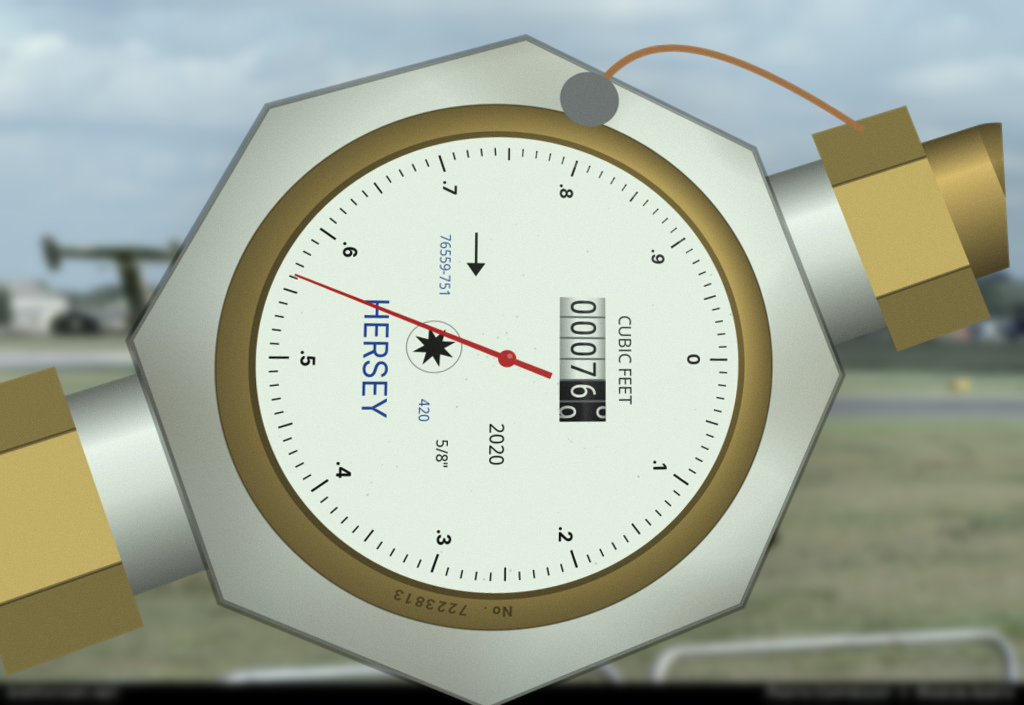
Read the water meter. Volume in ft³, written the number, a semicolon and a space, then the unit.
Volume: 768.56; ft³
